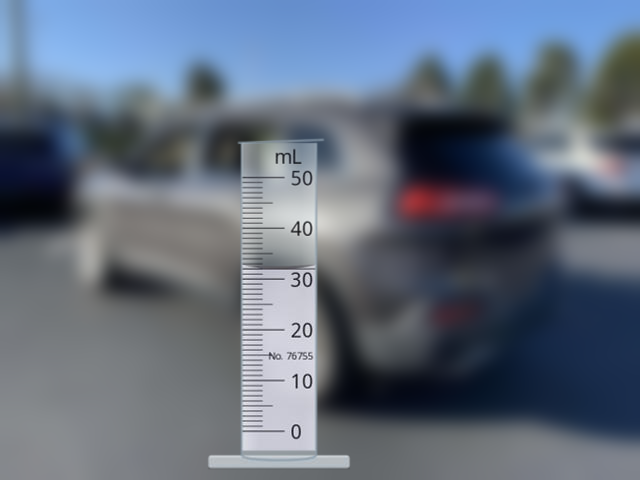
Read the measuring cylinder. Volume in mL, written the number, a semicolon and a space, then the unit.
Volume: 32; mL
